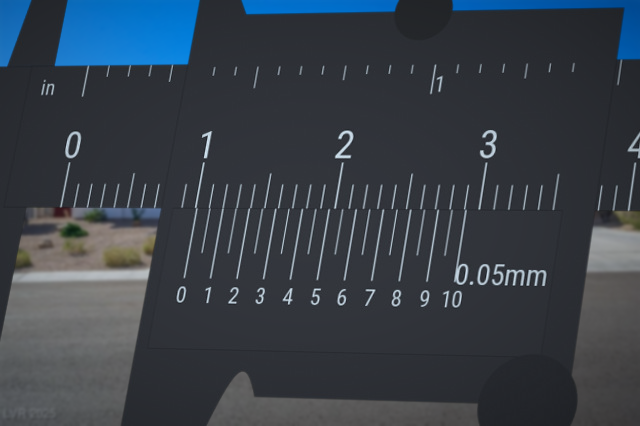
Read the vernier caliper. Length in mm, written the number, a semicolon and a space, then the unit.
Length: 10.1; mm
